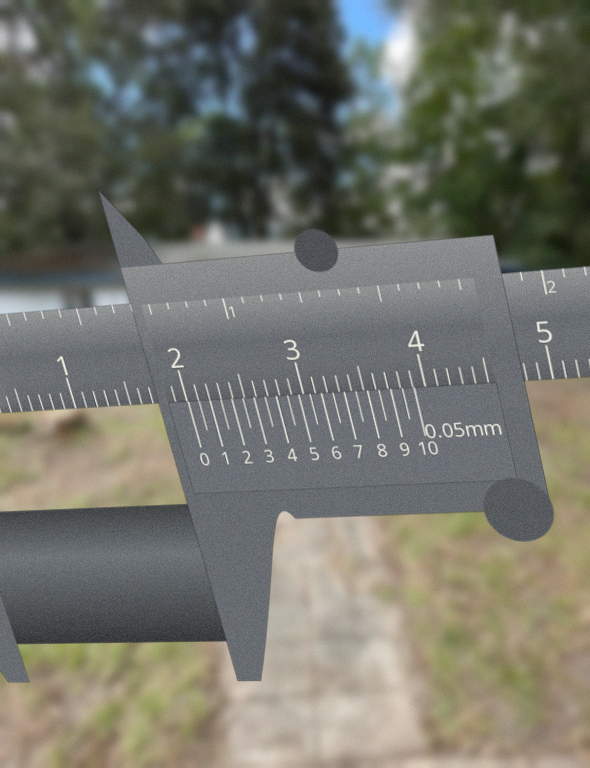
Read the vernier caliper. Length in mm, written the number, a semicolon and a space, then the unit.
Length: 20.1; mm
